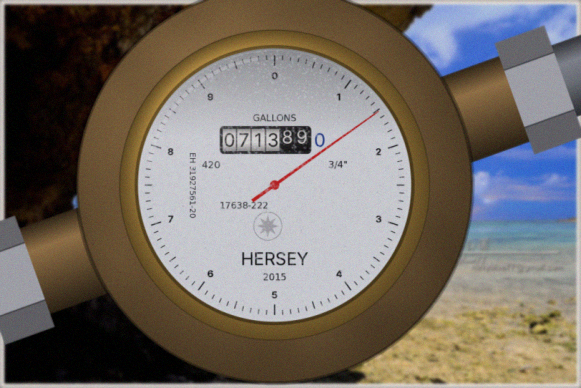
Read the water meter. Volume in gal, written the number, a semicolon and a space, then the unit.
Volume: 713891.5; gal
